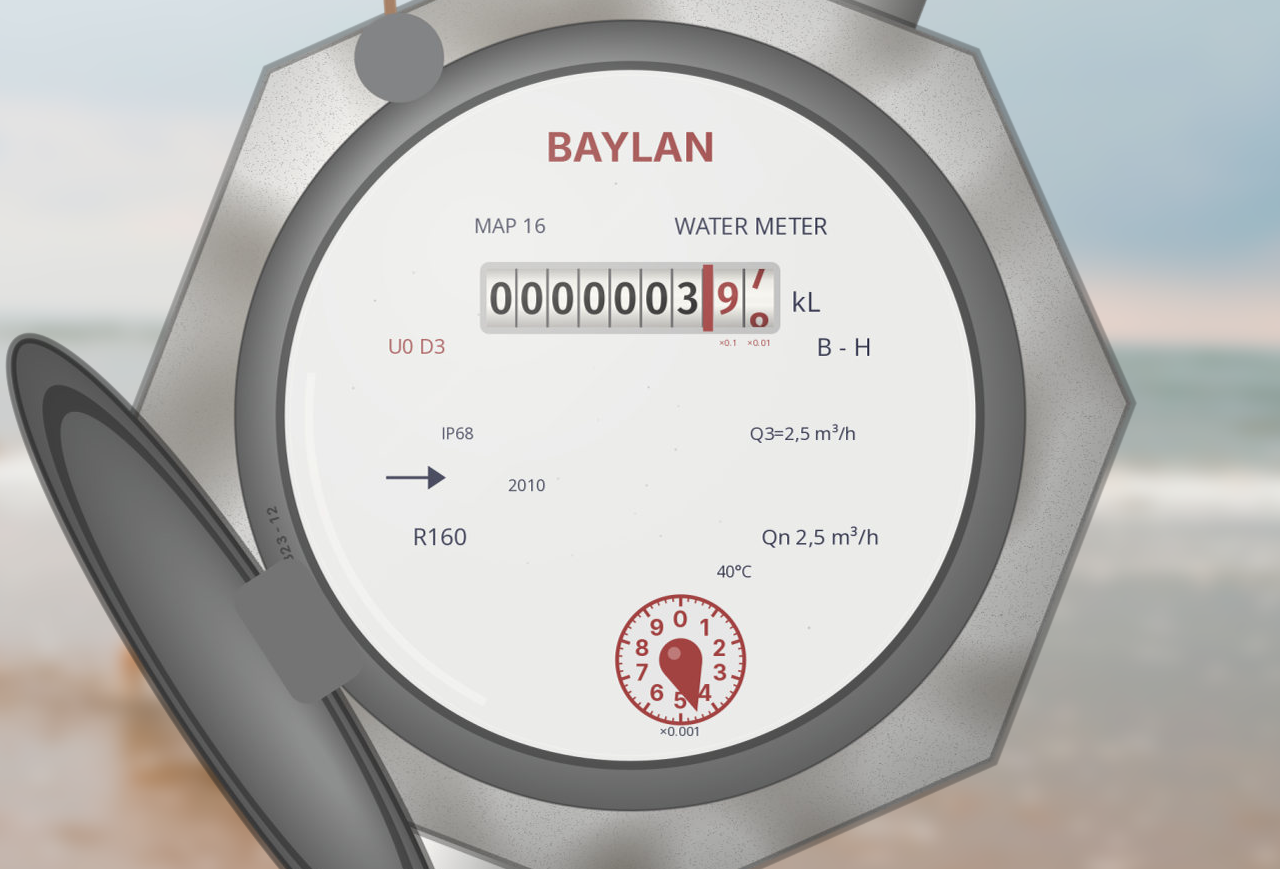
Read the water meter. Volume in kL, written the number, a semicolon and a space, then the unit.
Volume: 3.974; kL
